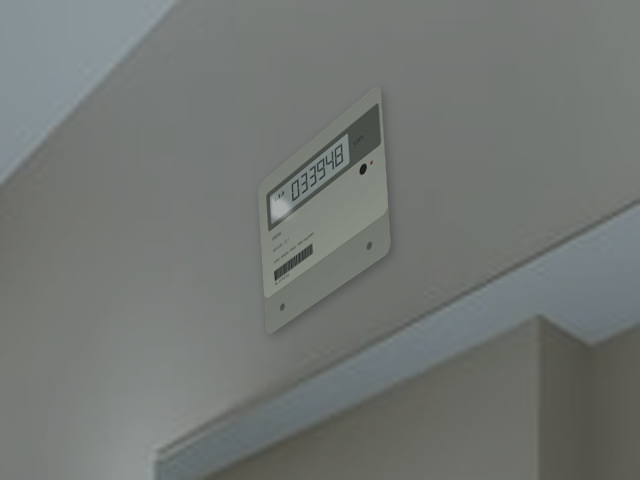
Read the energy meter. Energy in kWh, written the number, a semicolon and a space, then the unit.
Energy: 33948; kWh
